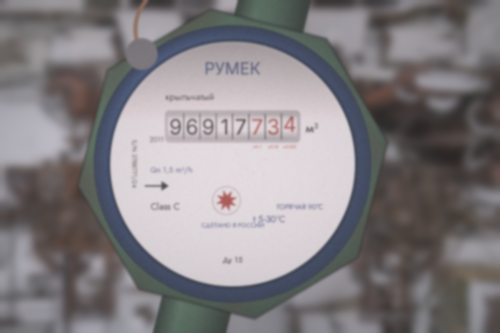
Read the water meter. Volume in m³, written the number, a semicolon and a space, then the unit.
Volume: 96917.734; m³
